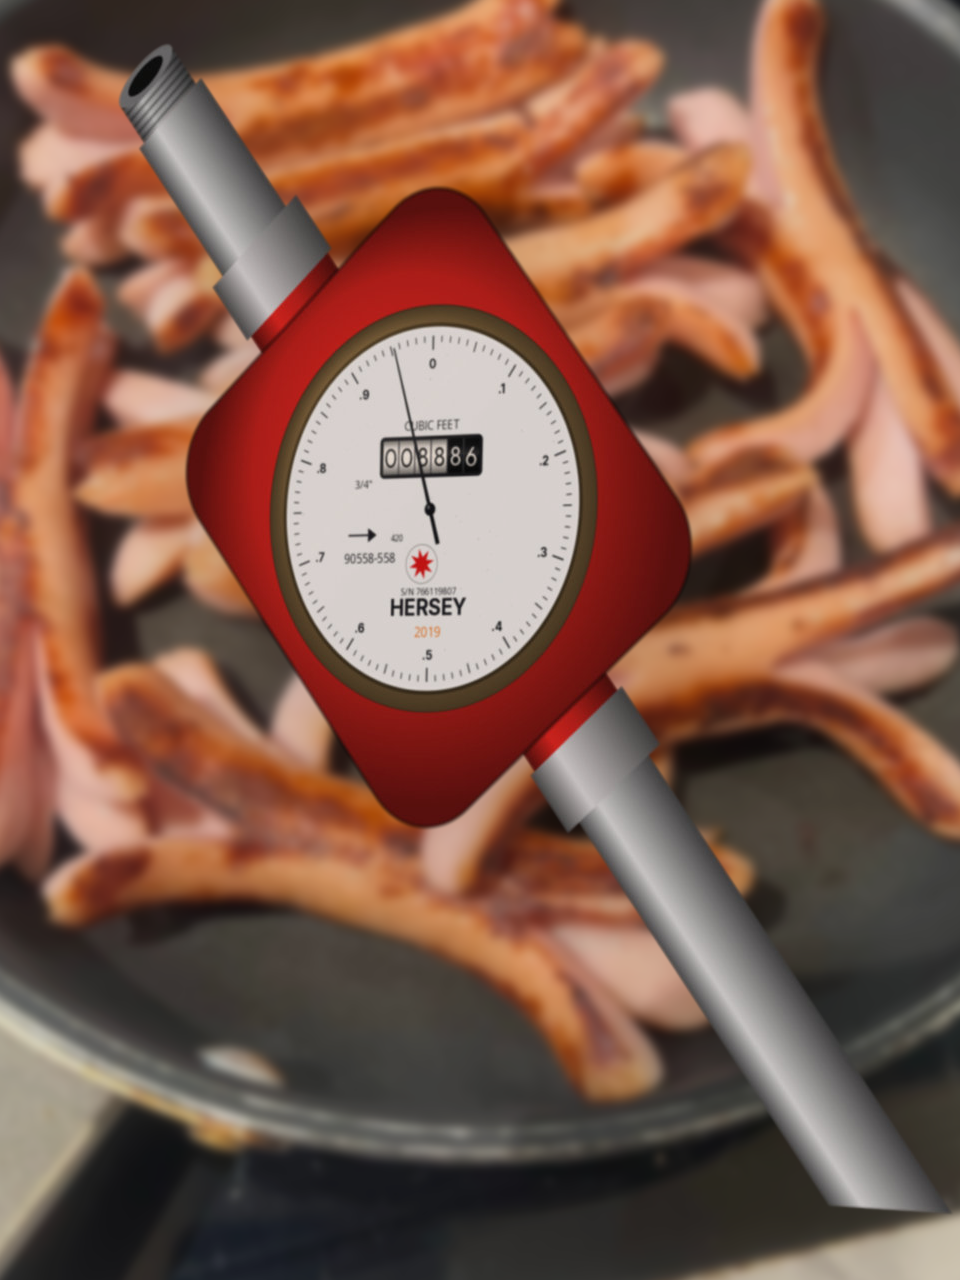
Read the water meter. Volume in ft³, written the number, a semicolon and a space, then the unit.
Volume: 8885.95; ft³
